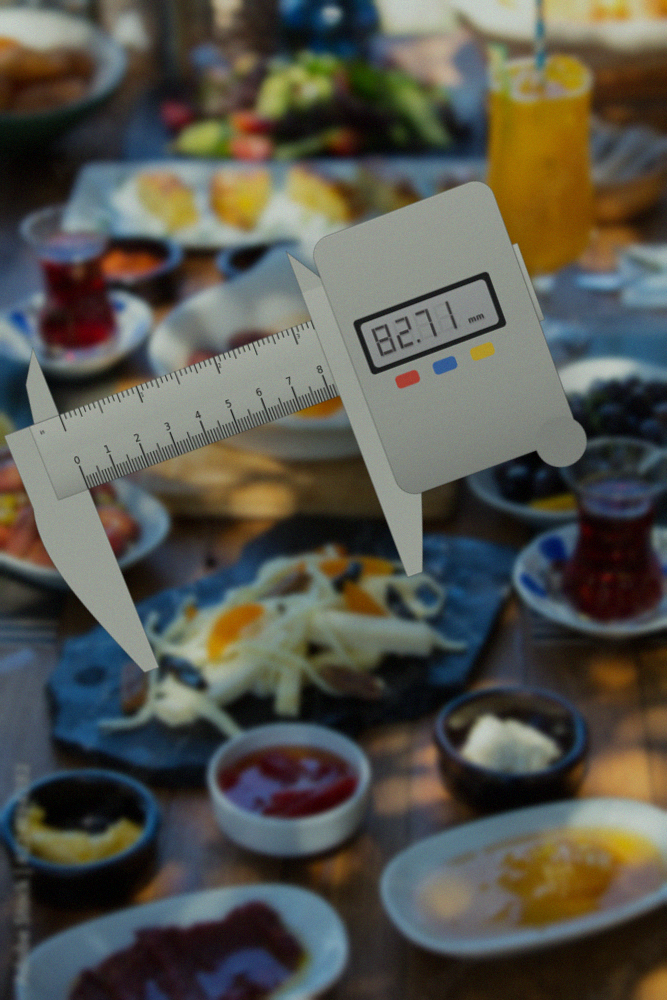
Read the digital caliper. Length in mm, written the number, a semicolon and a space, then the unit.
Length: 82.71; mm
